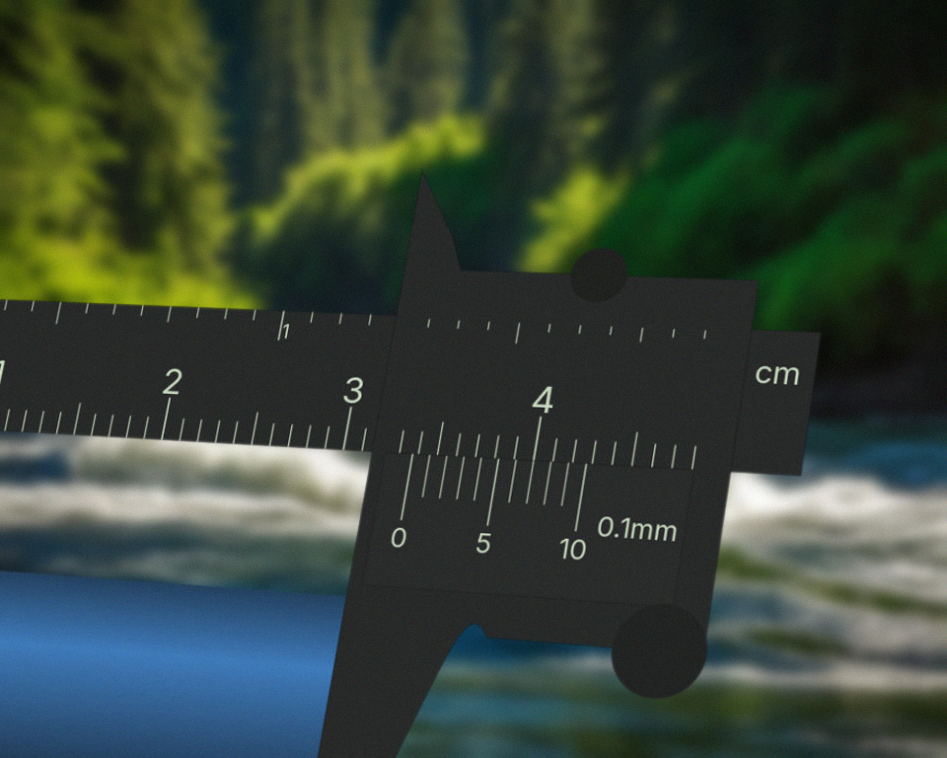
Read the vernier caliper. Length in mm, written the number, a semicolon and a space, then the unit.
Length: 33.7; mm
